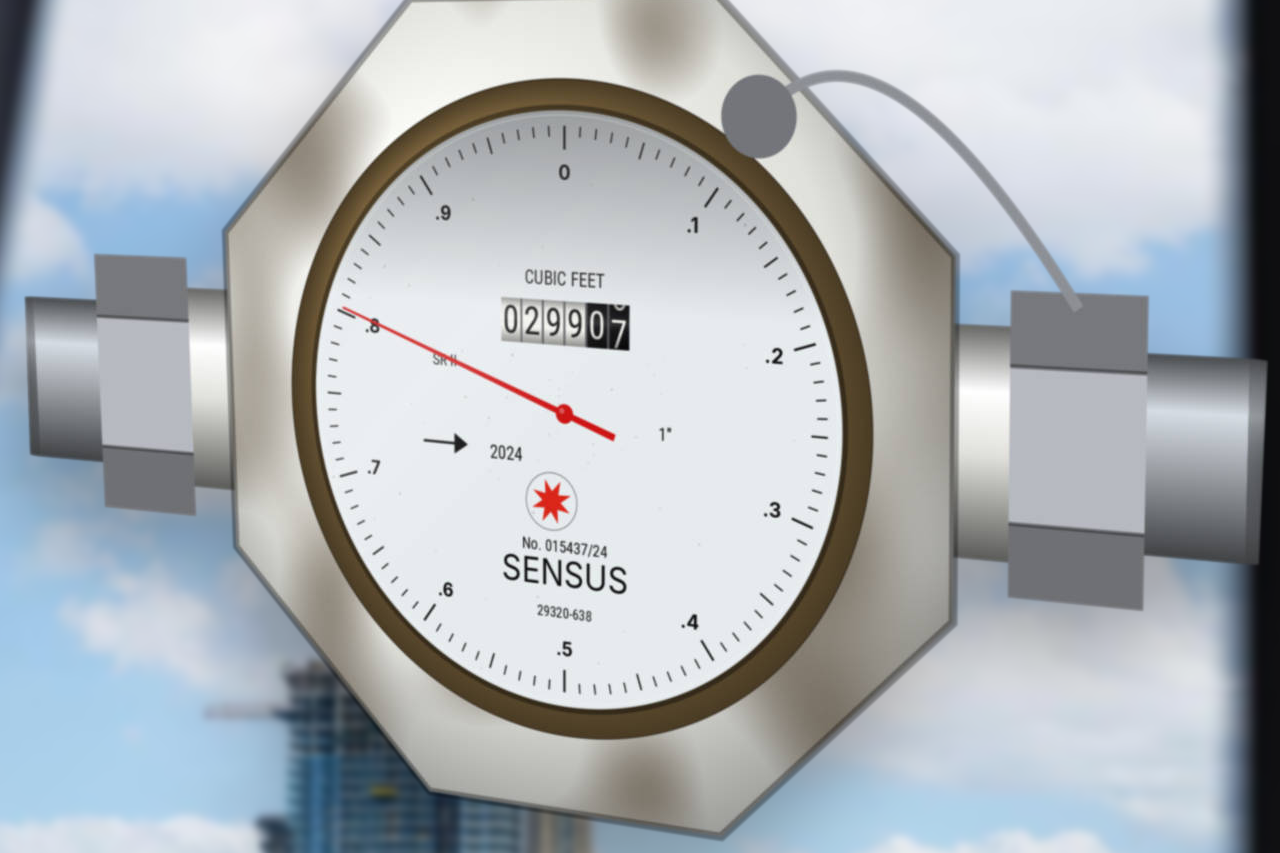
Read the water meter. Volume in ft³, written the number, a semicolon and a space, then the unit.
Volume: 29906.80; ft³
